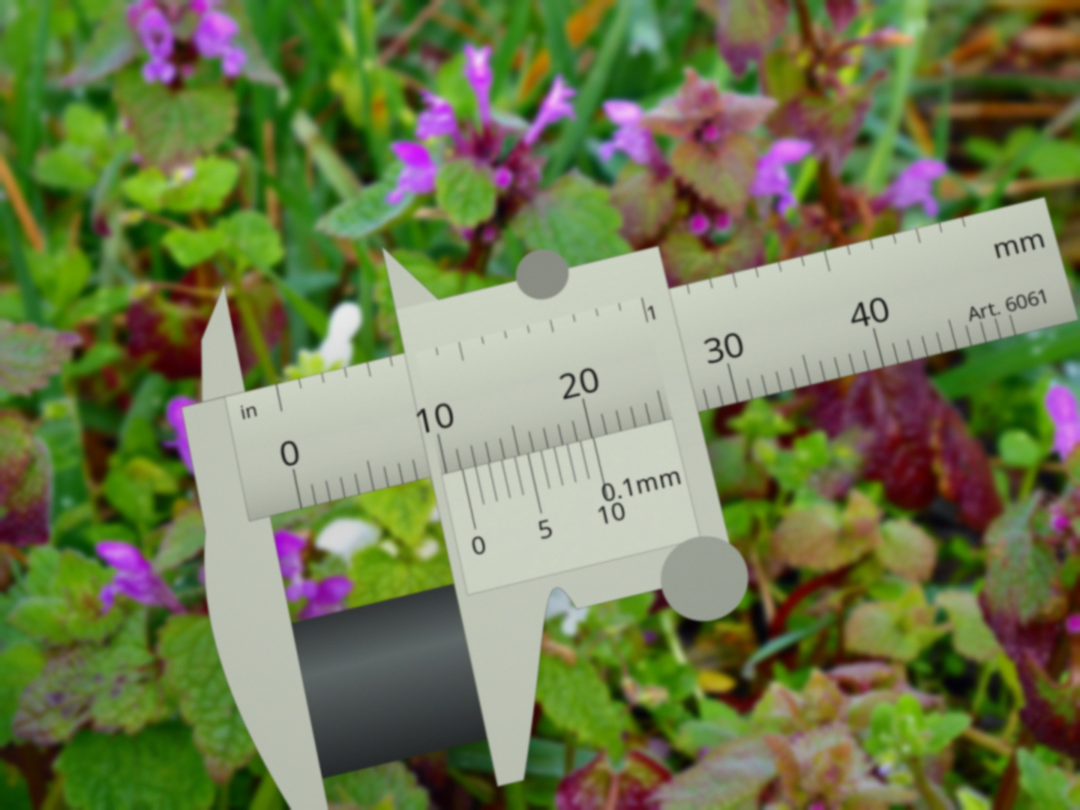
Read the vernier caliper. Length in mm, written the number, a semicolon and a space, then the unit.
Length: 11.1; mm
